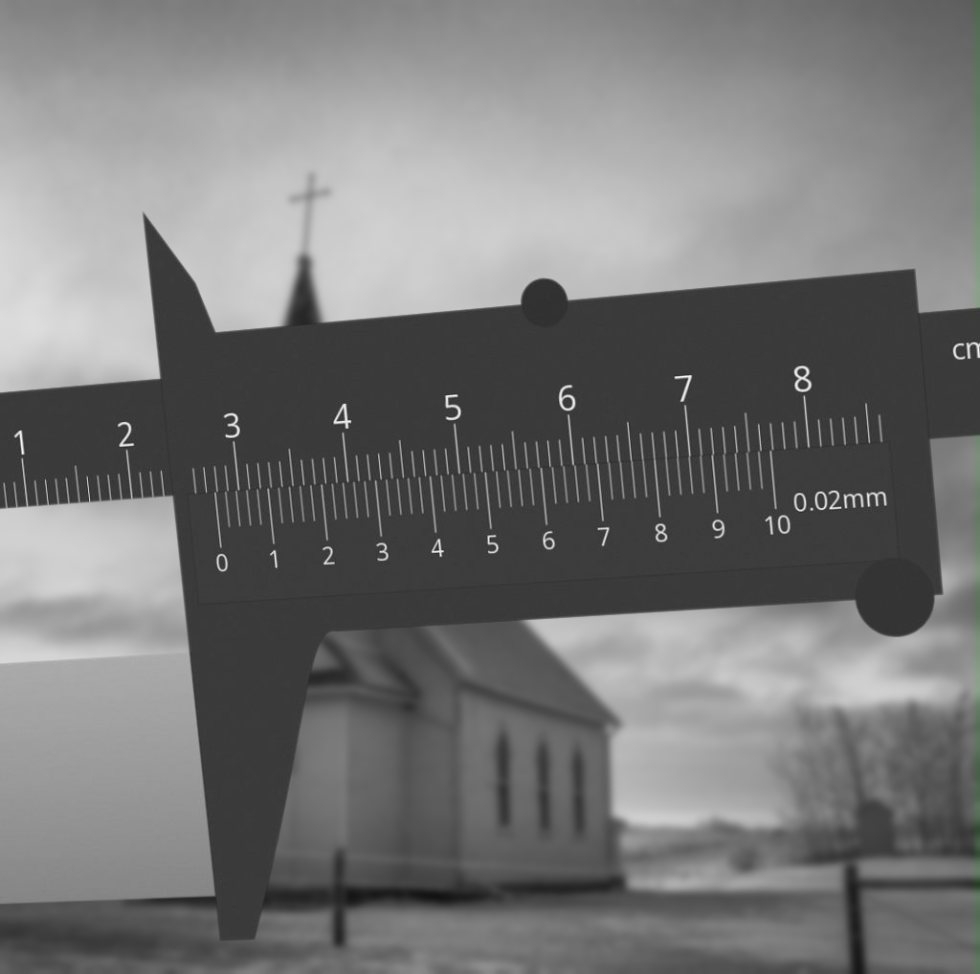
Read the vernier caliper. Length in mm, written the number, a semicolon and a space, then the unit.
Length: 27.8; mm
